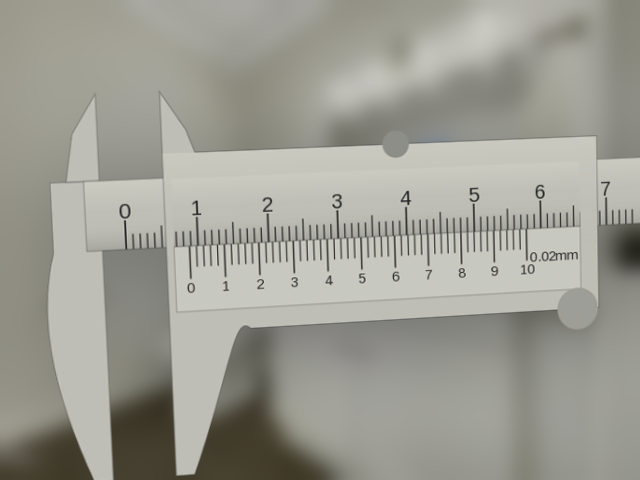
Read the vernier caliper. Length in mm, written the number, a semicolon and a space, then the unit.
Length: 8.8; mm
